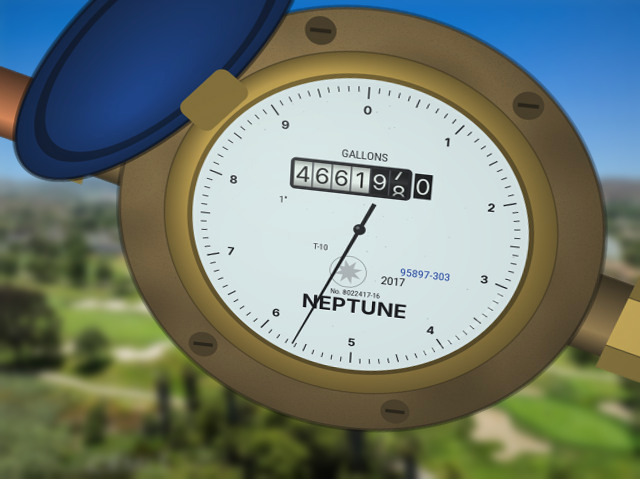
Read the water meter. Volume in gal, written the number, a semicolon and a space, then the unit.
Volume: 4661975.6; gal
